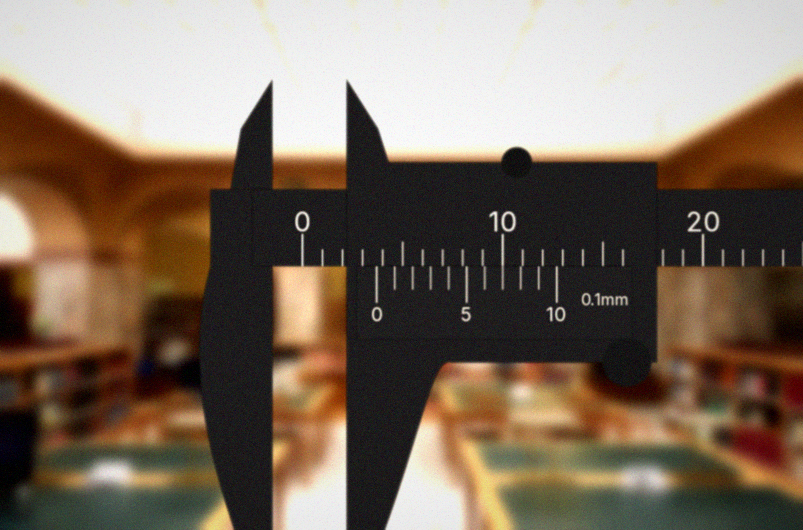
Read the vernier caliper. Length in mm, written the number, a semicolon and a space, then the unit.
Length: 3.7; mm
